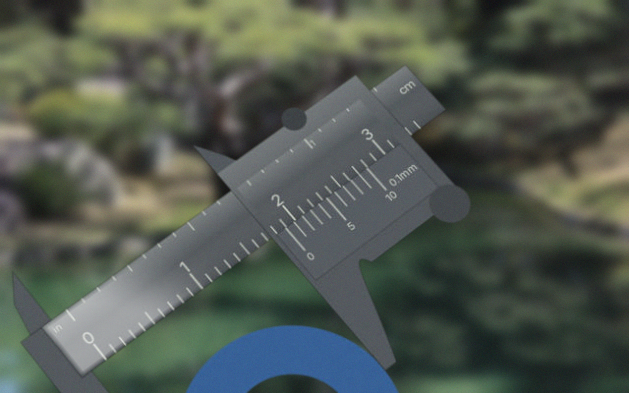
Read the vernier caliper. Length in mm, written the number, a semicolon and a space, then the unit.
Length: 18.9; mm
